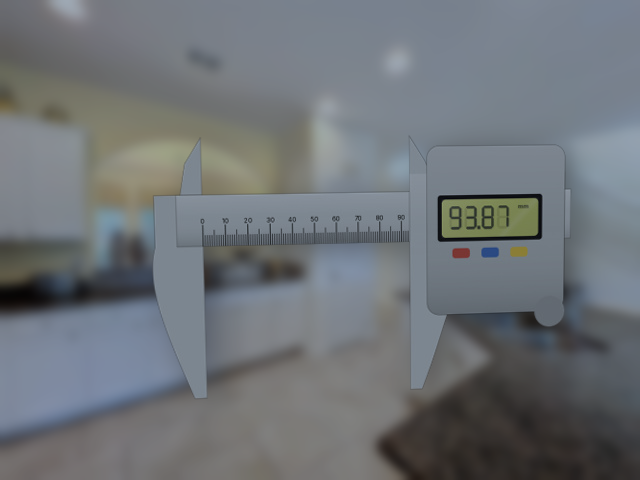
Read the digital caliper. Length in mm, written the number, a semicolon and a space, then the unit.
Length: 93.87; mm
